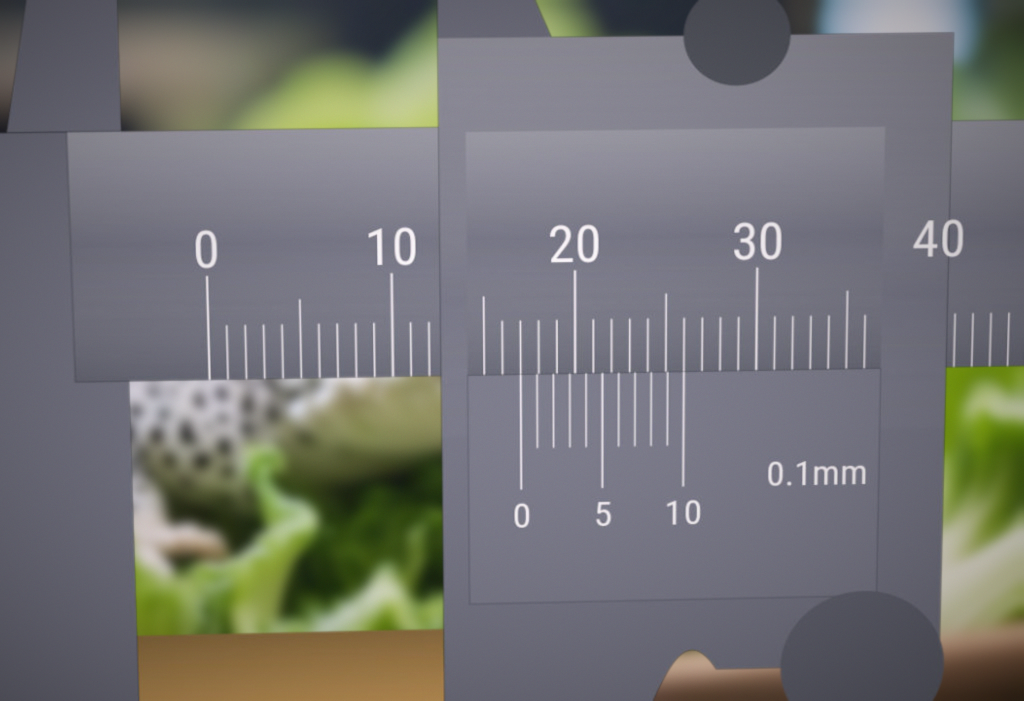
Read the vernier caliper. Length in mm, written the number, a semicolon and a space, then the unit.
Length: 17.0; mm
